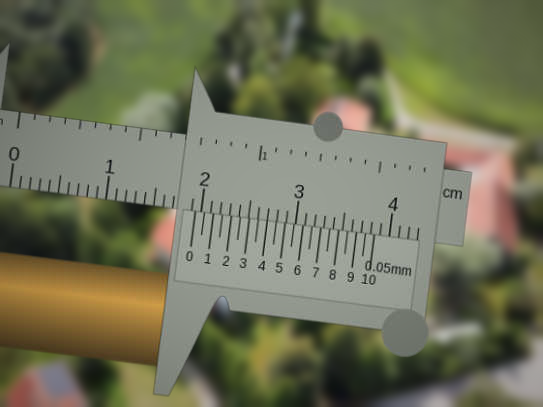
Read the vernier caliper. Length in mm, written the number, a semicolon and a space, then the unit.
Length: 19.4; mm
